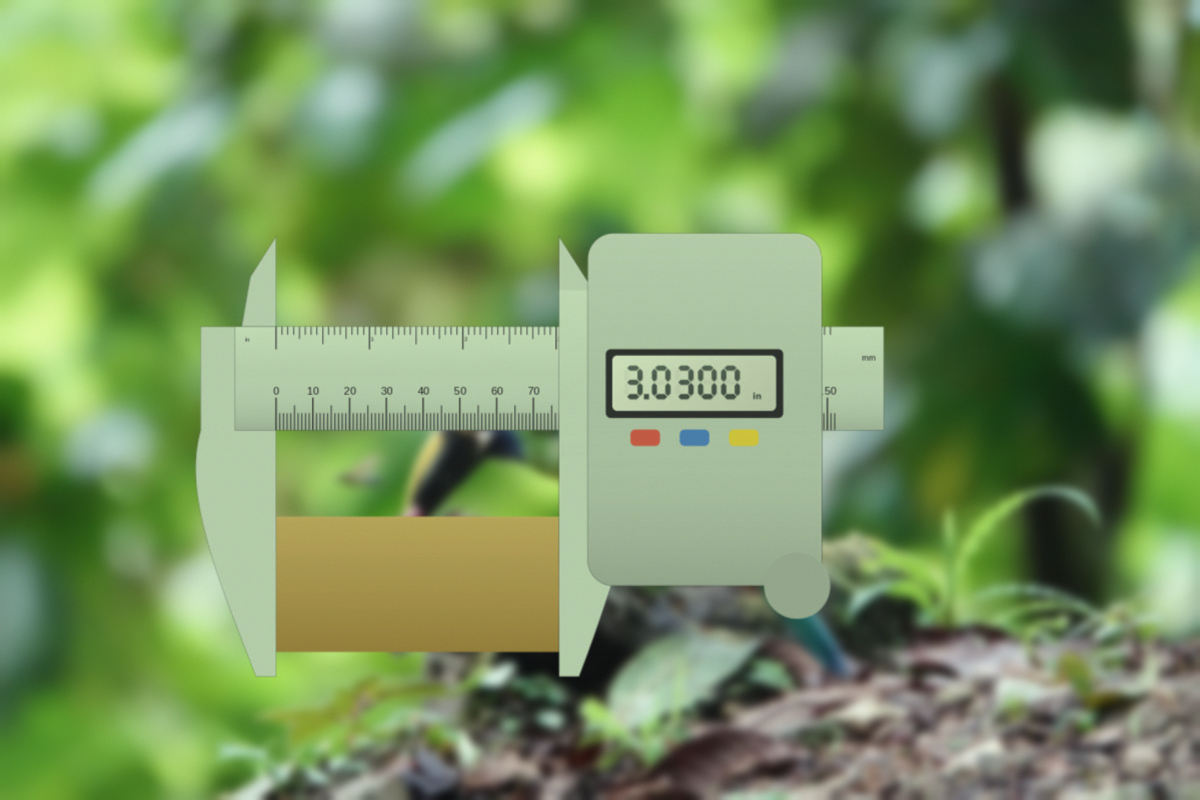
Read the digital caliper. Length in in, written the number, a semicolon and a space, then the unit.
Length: 3.0300; in
